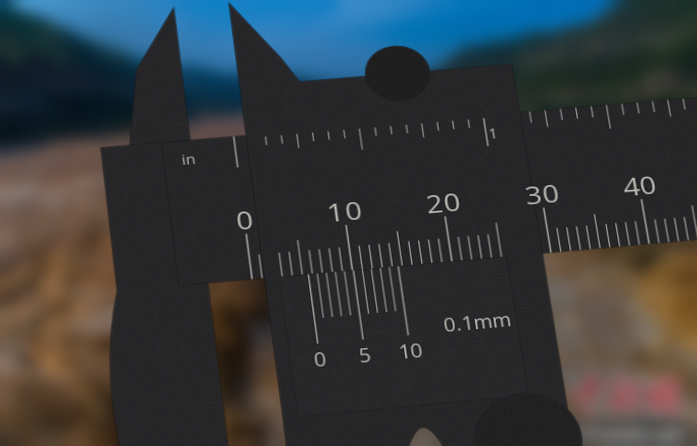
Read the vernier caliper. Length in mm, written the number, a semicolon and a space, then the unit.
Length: 5.6; mm
